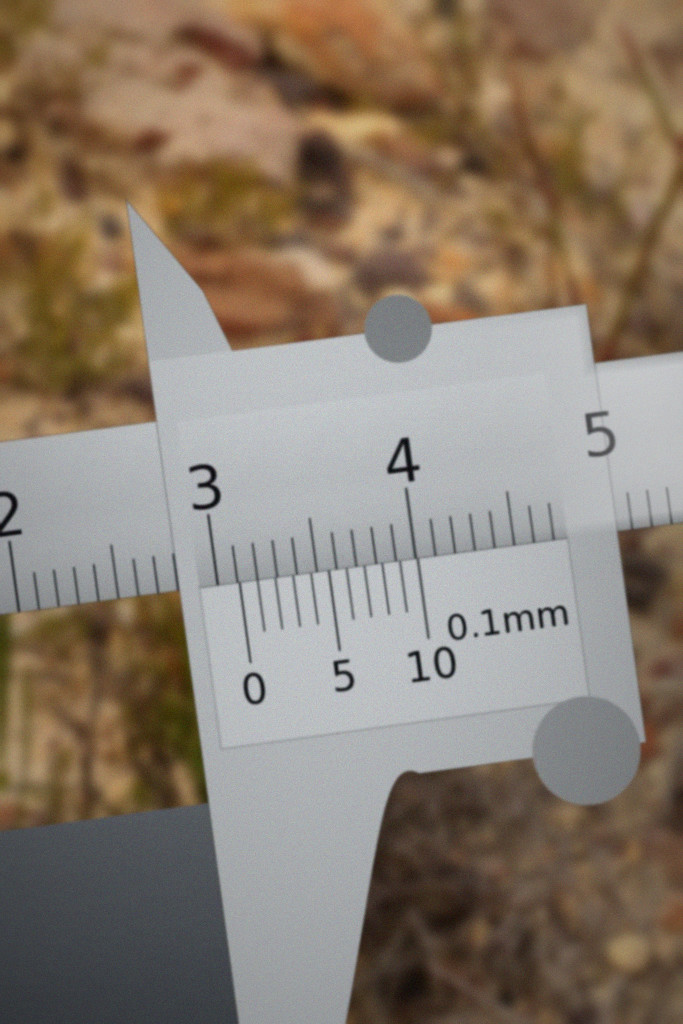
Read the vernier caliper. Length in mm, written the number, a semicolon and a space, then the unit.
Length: 31.1; mm
